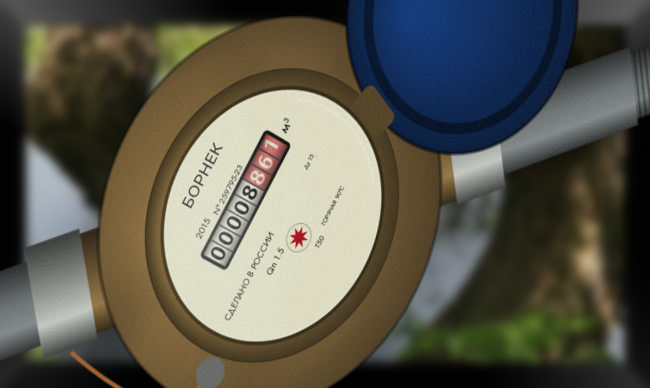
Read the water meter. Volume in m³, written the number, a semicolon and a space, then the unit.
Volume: 8.861; m³
